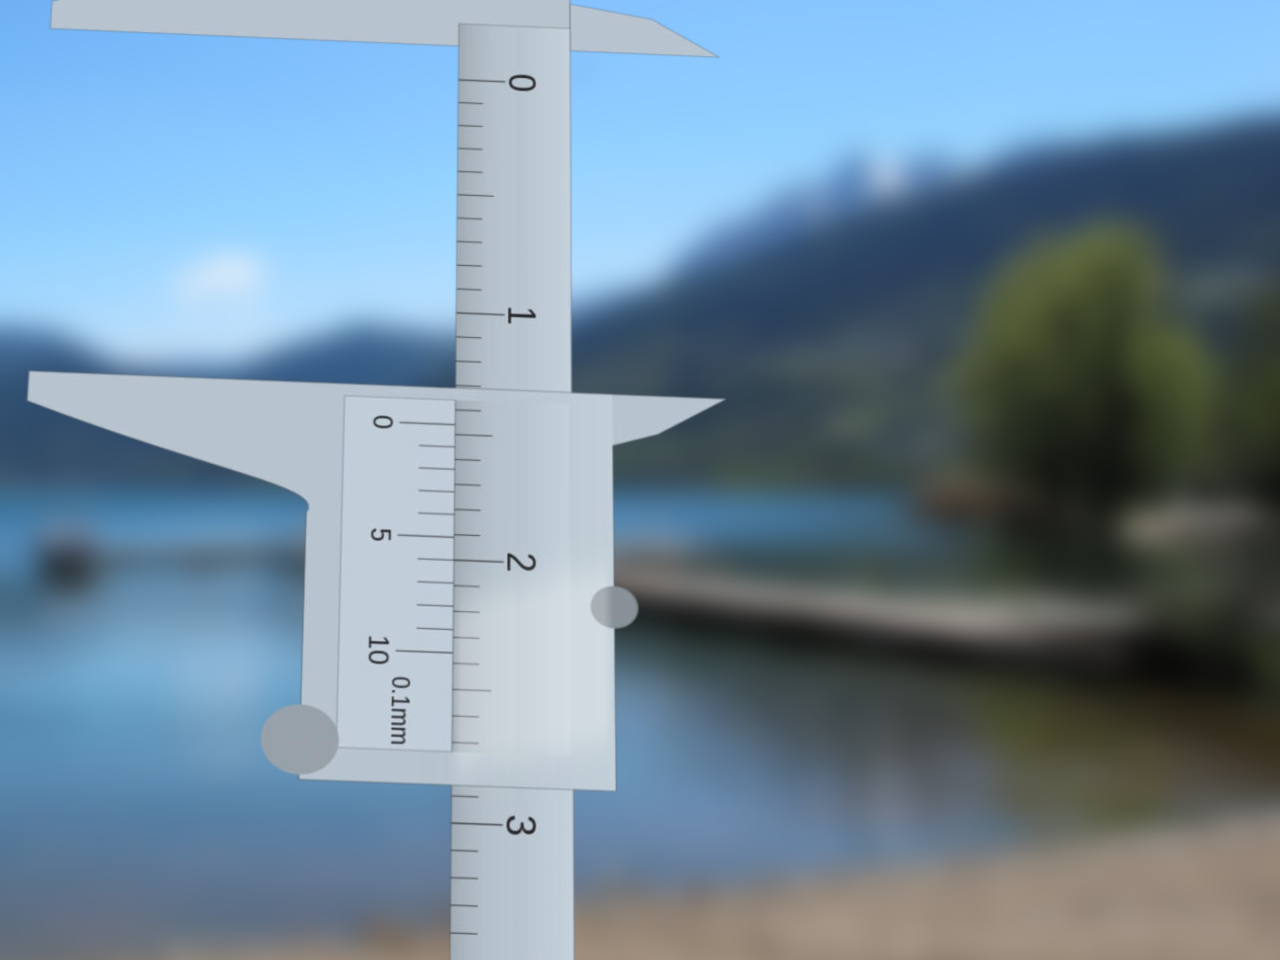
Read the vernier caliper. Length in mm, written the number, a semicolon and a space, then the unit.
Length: 14.6; mm
